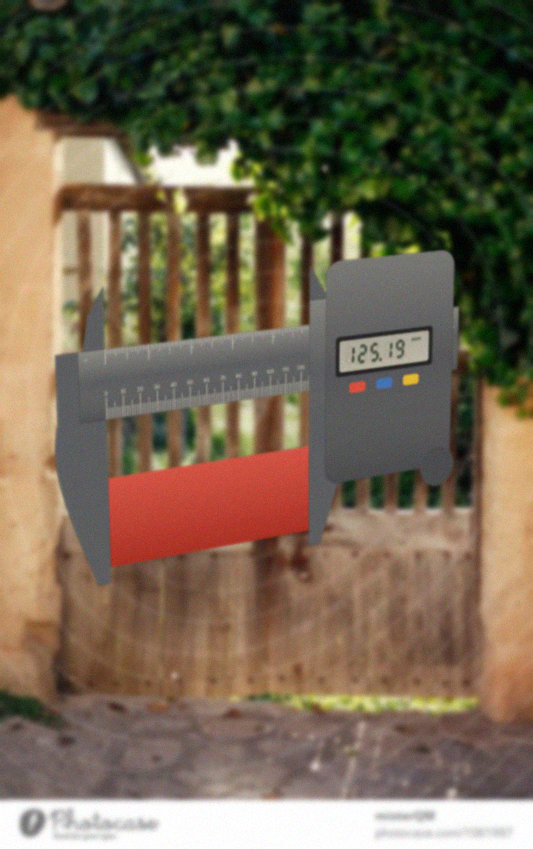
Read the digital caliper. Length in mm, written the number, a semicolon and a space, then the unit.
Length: 125.19; mm
